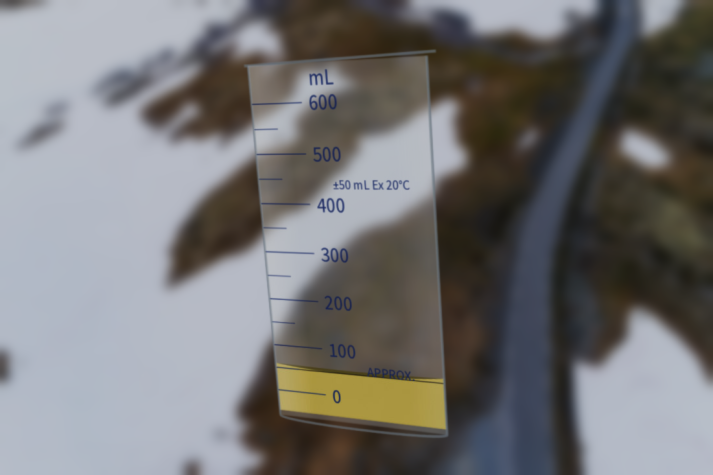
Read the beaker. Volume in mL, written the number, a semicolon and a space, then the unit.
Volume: 50; mL
